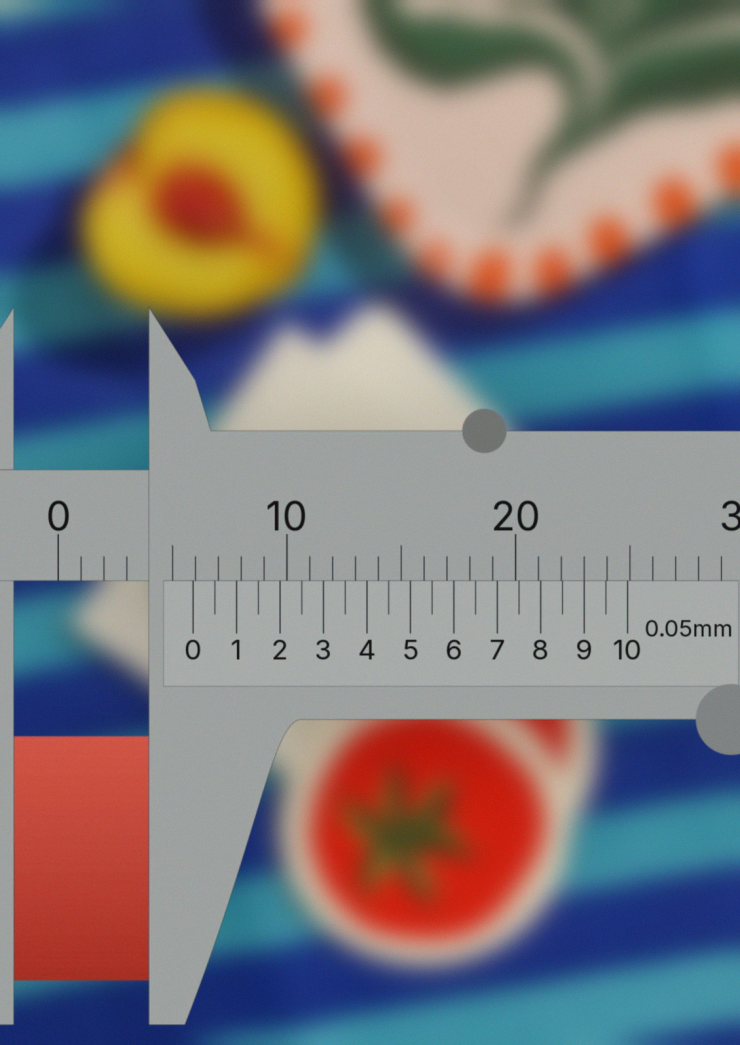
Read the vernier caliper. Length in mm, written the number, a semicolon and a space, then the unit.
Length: 5.90; mm
